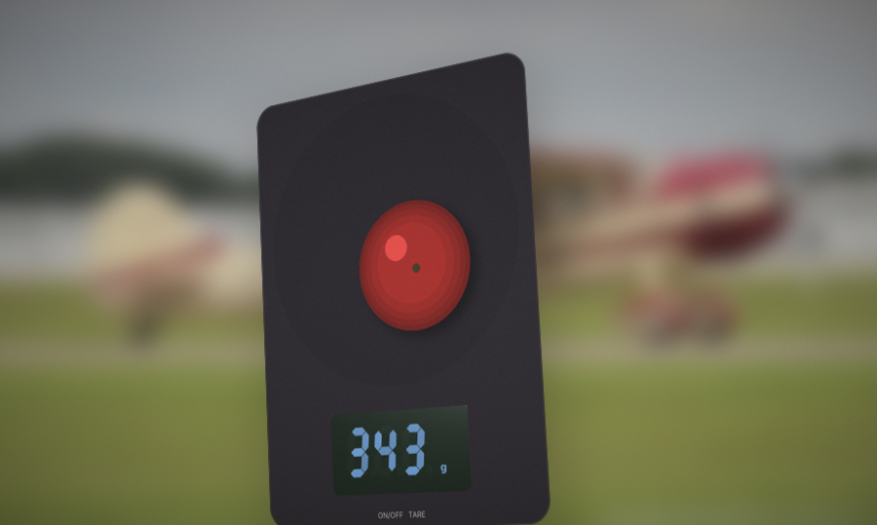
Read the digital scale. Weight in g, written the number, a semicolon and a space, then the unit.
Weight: 343; g
